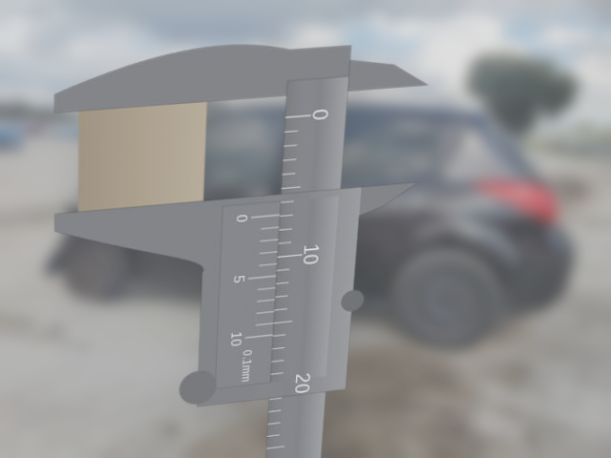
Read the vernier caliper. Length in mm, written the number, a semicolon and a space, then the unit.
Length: 6.9; mm
